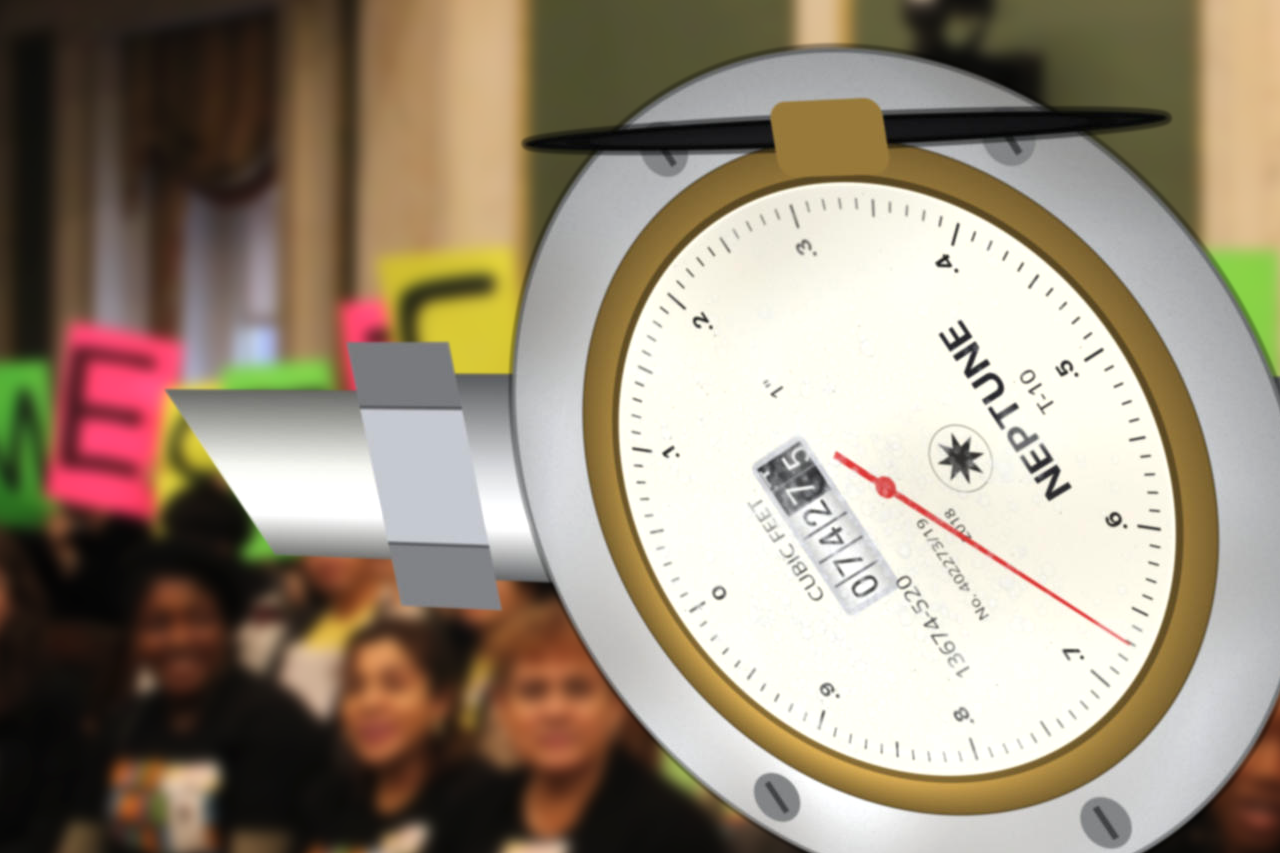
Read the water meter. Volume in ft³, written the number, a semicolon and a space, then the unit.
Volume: 74274.67; ft³
